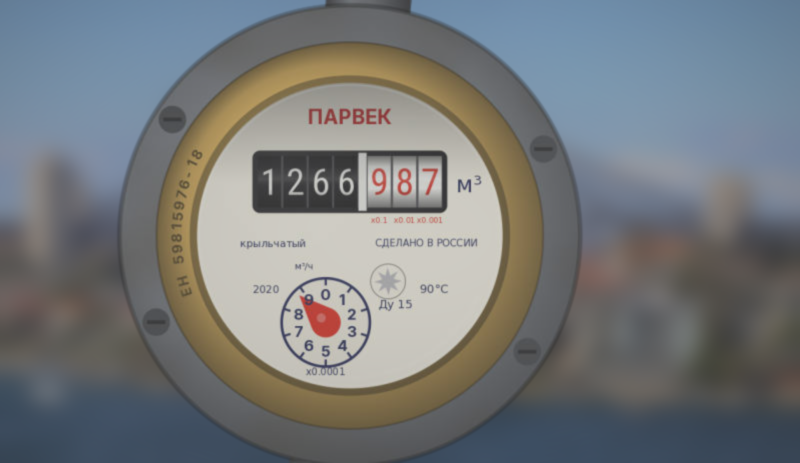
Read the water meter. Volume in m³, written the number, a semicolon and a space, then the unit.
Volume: 1266.9878; m³
